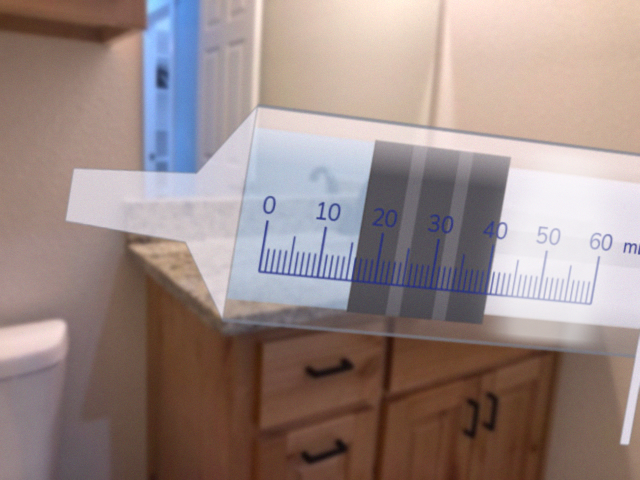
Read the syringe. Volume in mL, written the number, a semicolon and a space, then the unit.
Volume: 16; mL
